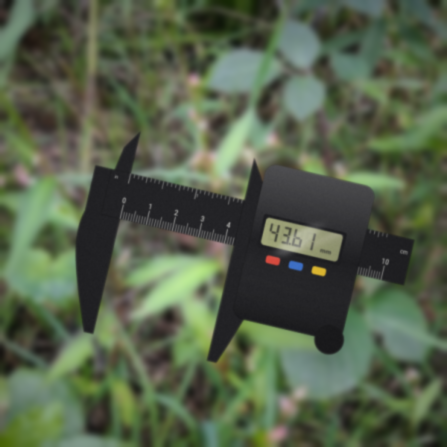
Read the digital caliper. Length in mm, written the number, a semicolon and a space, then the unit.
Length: 43.61; mm
